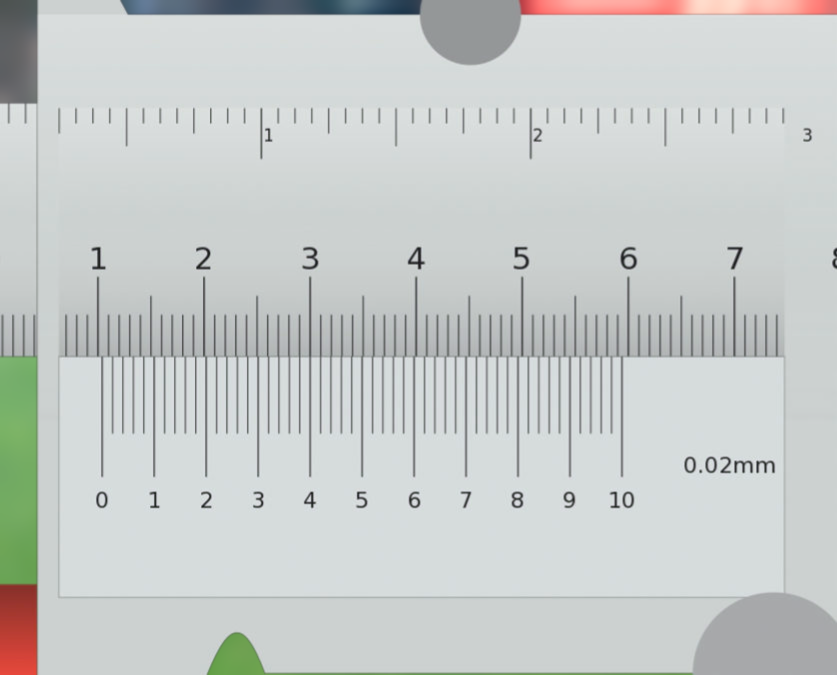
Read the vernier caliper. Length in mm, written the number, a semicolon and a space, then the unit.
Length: 10.4; mm
